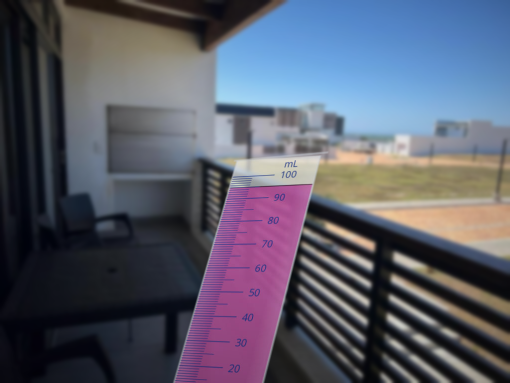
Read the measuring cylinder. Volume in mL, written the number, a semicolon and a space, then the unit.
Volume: 95; mL
